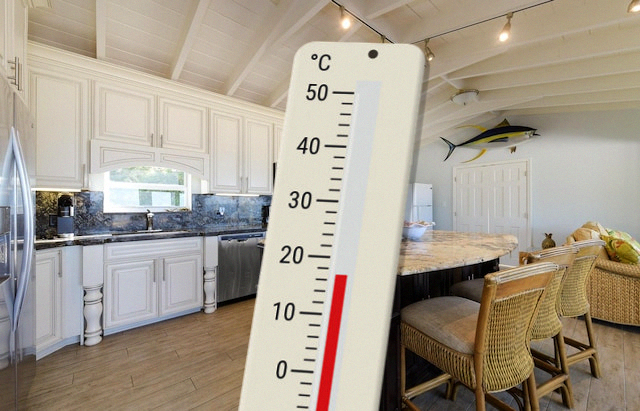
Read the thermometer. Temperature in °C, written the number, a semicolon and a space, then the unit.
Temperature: 17; °C
